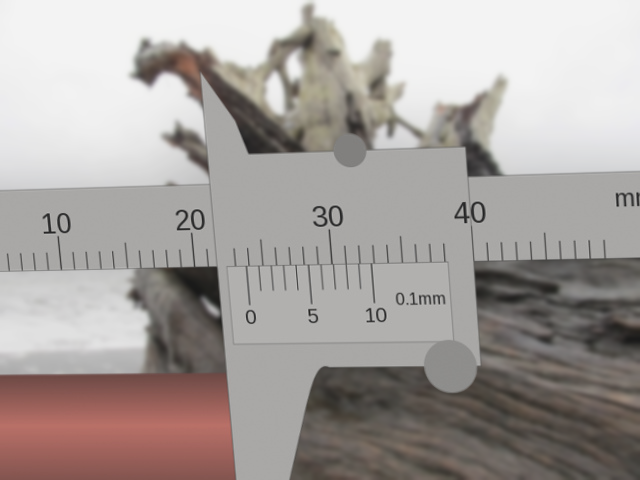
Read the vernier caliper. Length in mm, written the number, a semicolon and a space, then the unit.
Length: 23.8; mm
